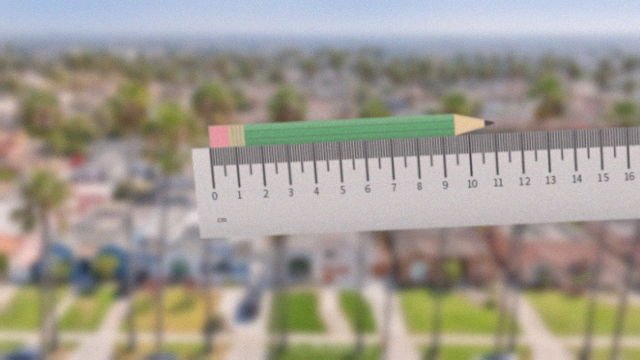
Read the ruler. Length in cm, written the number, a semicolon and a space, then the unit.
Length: 11; cm
